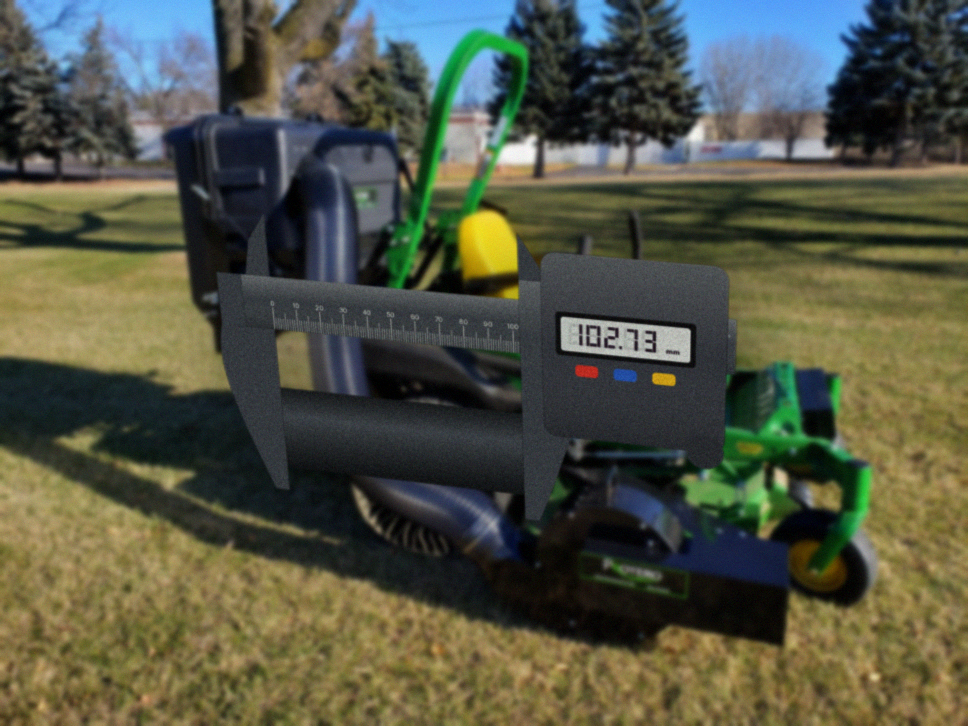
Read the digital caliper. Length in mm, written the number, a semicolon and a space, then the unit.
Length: 102.73; mm
